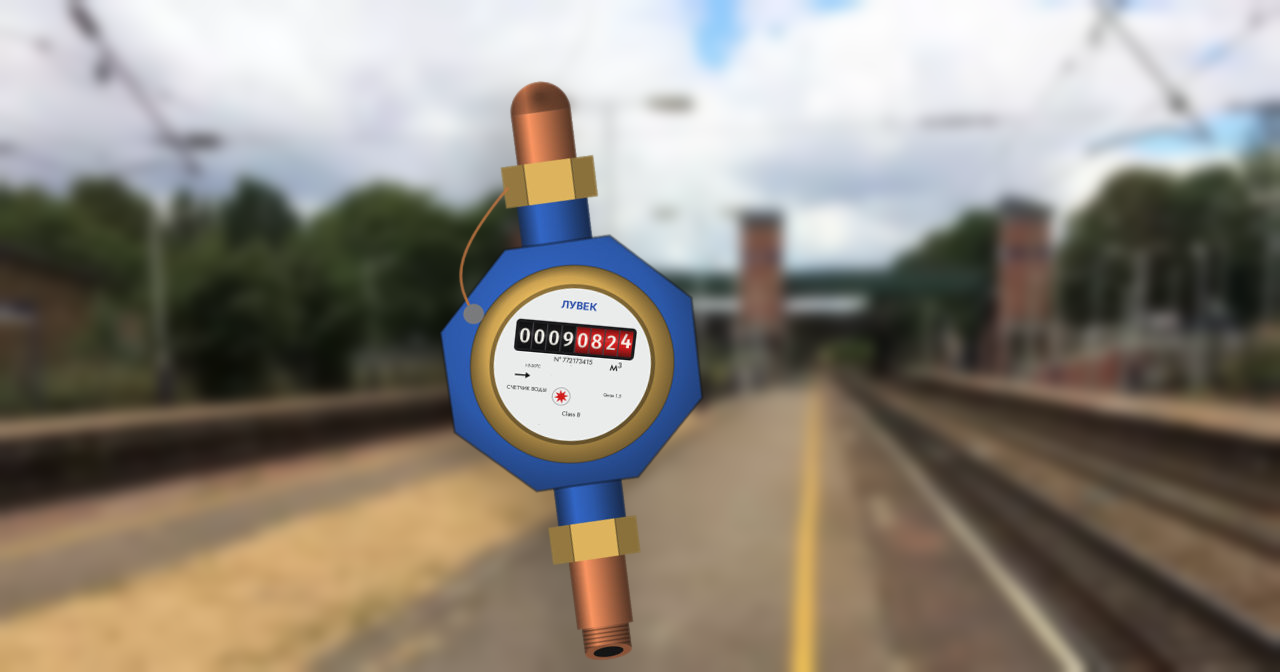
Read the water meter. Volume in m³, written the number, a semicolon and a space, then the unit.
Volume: 9.0824; m³
